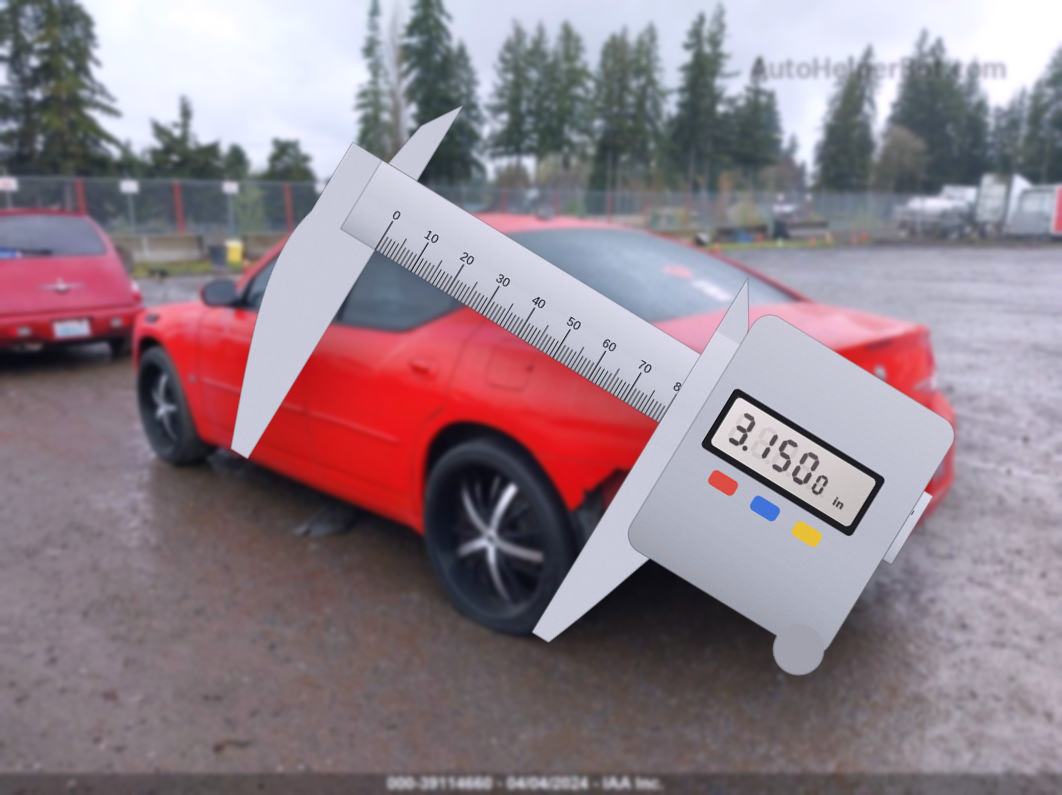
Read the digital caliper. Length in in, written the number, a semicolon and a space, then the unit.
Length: 3.1500; in
